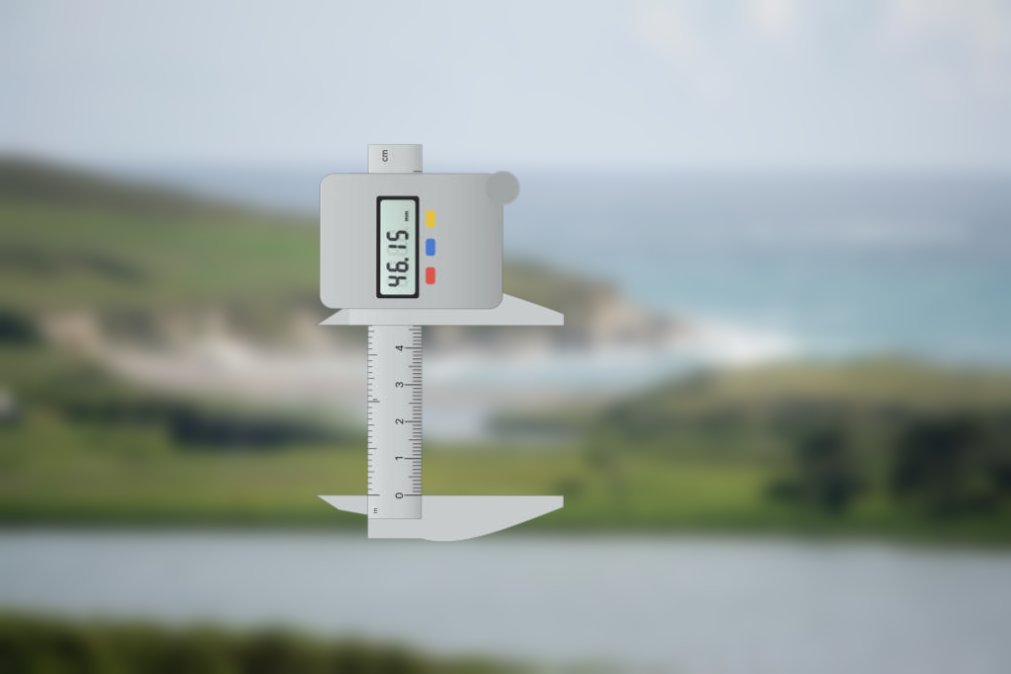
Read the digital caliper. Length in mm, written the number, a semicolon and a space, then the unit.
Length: 46.15; mm
